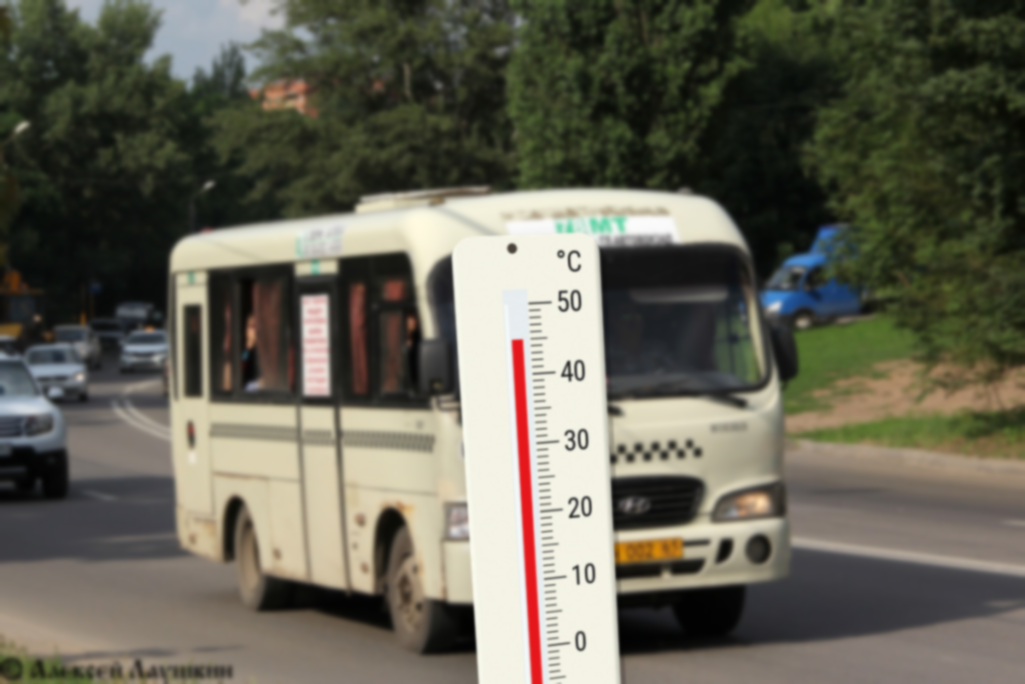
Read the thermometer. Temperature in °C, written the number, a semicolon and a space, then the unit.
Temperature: 45; °C
